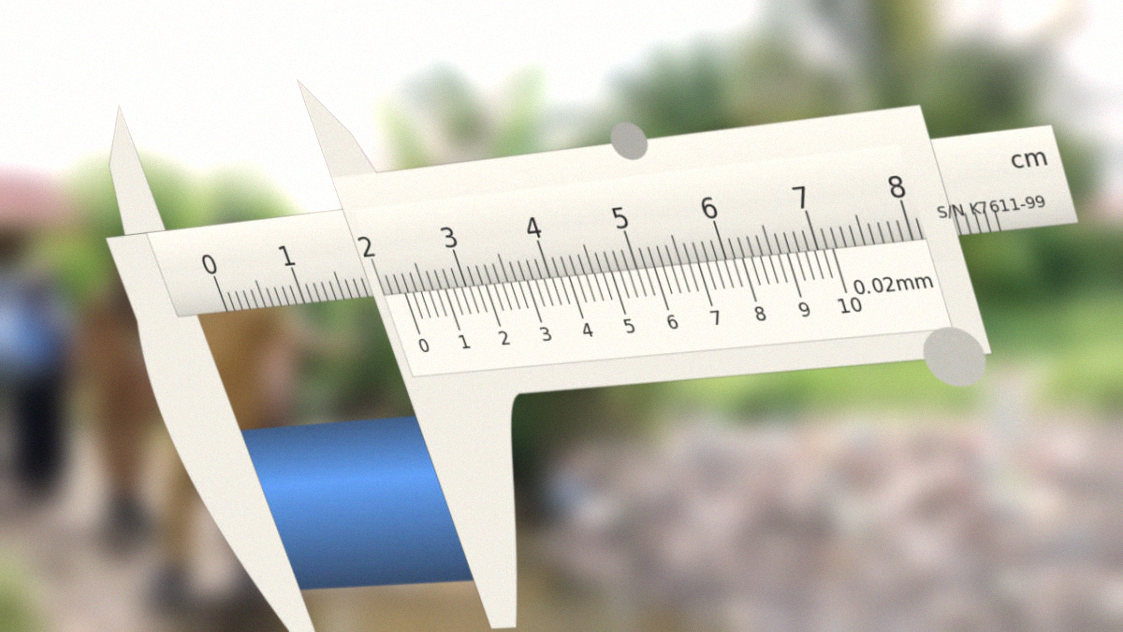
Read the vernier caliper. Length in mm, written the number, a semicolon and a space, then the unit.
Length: 22.6; mm
